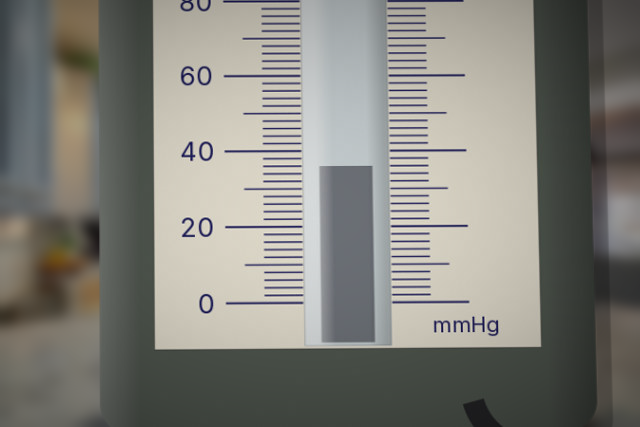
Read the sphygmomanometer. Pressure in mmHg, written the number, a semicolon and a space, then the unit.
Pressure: 36; mmHg
